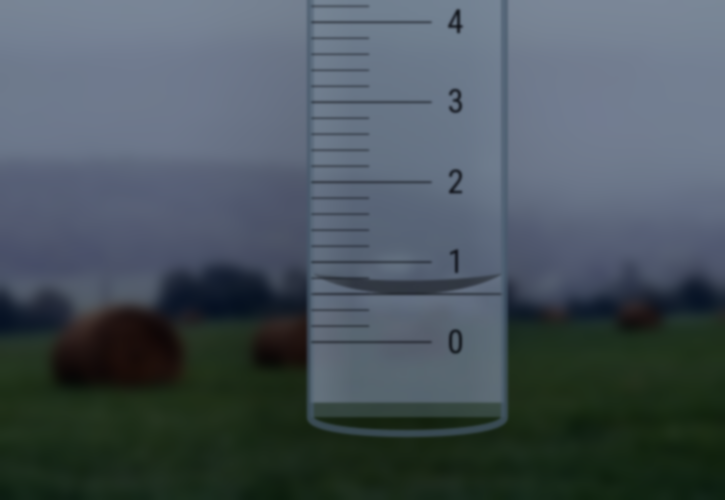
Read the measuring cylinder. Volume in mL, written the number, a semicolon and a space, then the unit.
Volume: 0.6; mL
